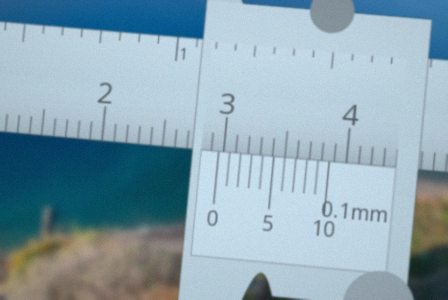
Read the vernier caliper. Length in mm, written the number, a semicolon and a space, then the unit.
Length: 29.6; mm
